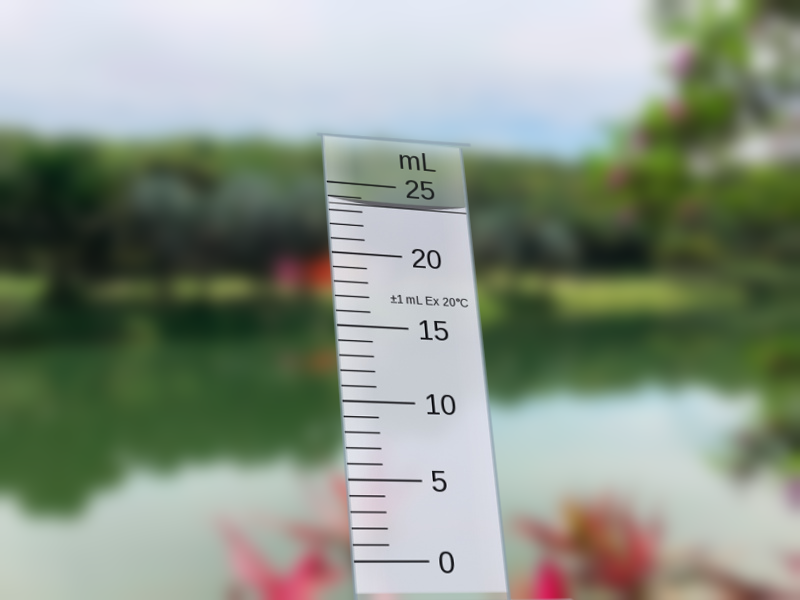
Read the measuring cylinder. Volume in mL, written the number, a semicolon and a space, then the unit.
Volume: 23.5; mL
